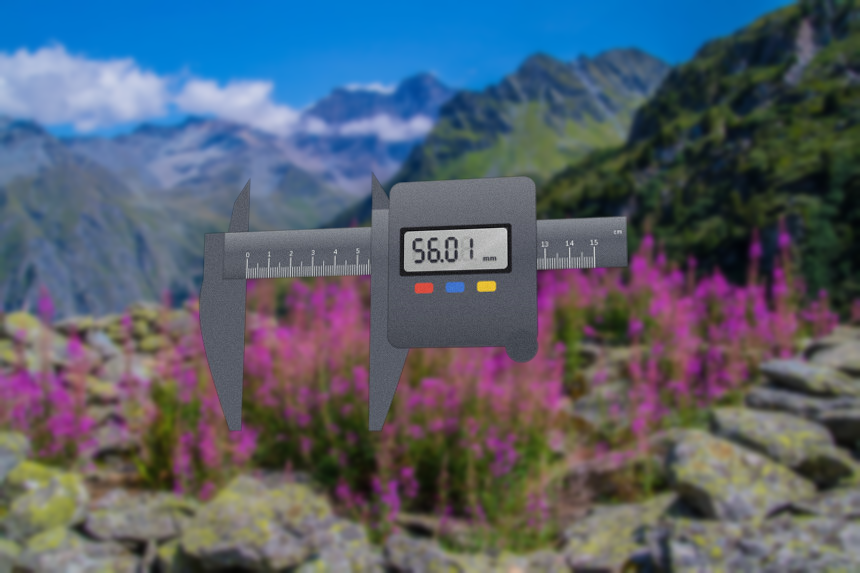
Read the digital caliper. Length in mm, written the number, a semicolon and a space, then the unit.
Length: 56.01; mm
